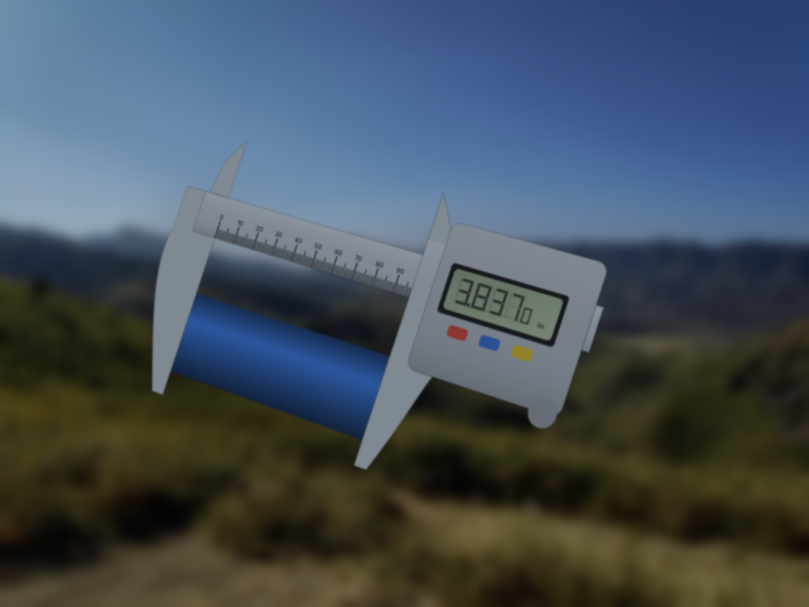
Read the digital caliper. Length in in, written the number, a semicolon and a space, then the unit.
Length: 3.8370; in
